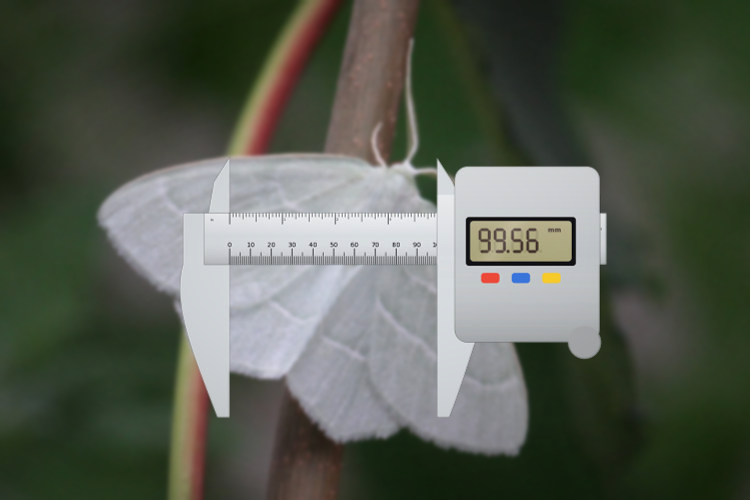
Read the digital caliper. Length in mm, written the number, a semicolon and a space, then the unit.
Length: 99.56; mm
